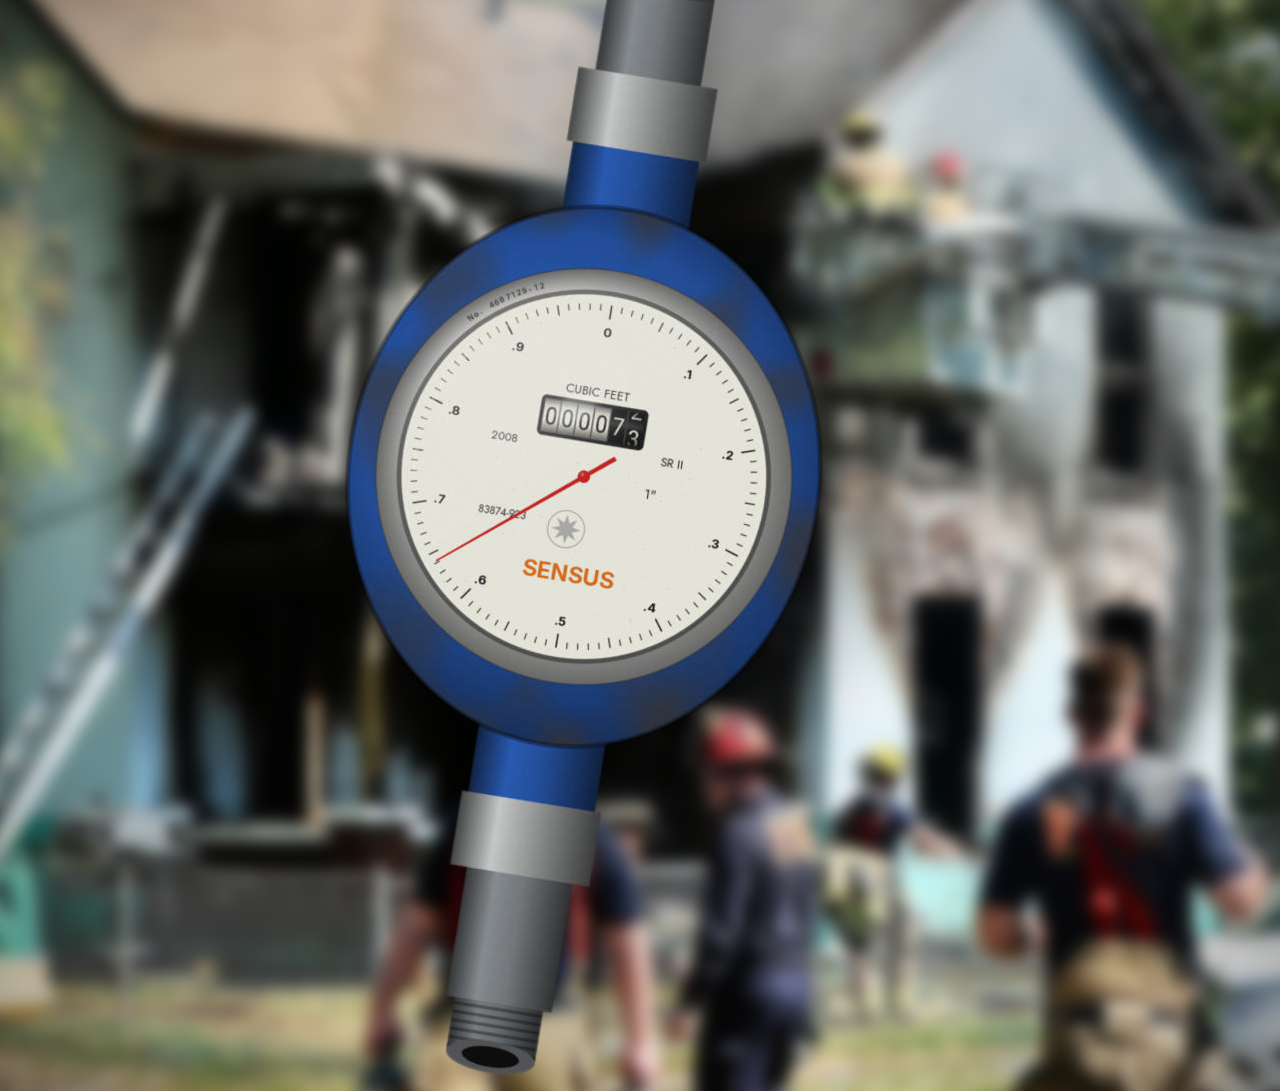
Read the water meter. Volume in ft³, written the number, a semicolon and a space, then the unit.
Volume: 72.64; ft³
